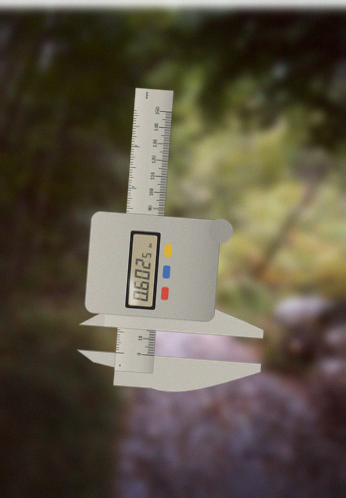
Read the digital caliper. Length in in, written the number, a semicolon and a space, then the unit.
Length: 0.6025; in
